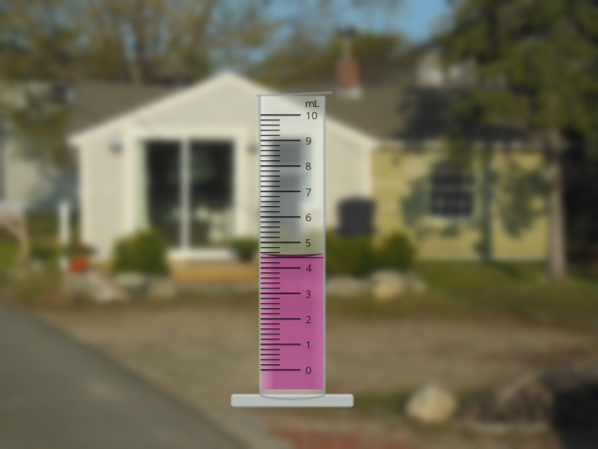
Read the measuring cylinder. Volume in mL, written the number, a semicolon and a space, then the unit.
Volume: 4.4; mL
